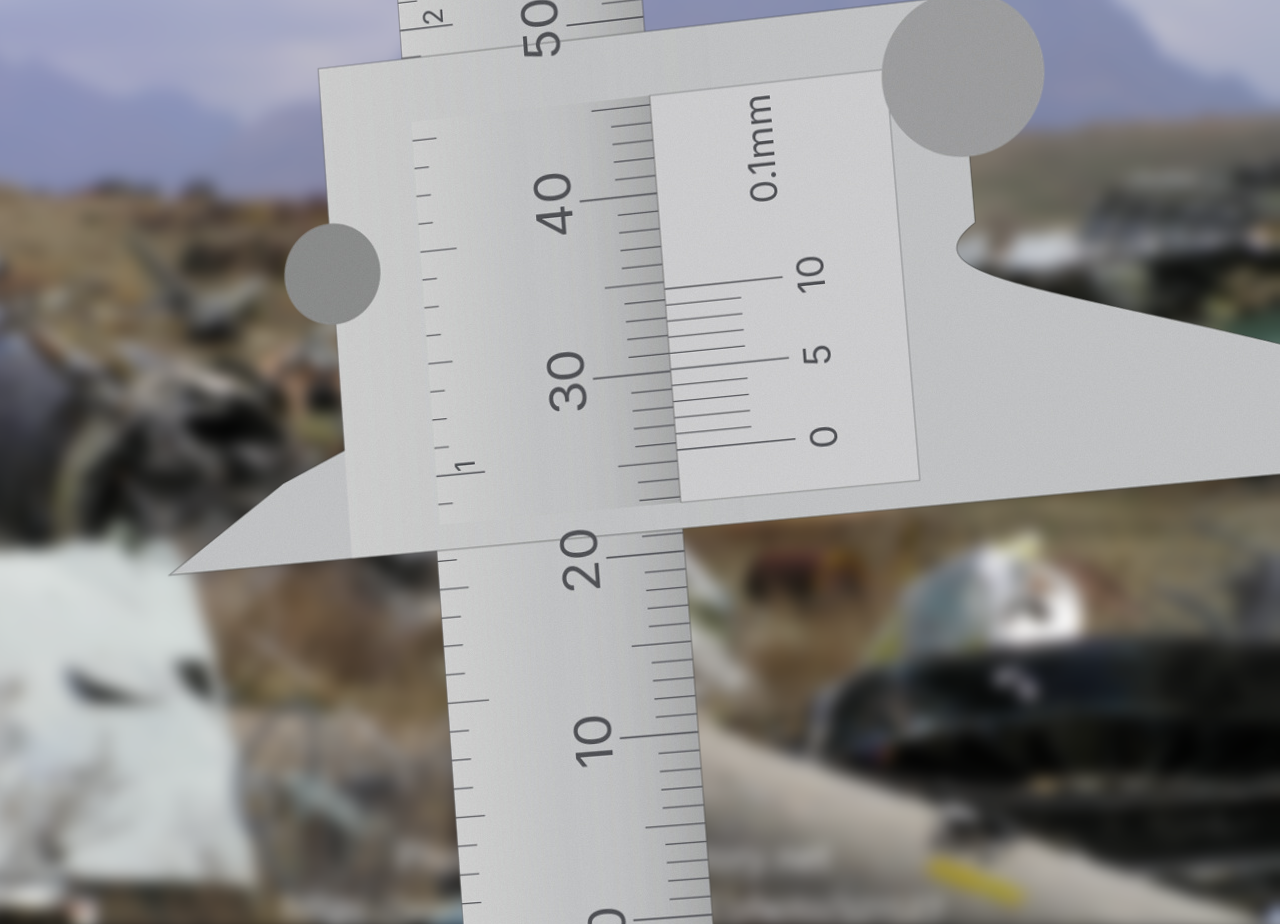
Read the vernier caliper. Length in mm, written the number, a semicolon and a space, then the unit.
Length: 25.6; mm
